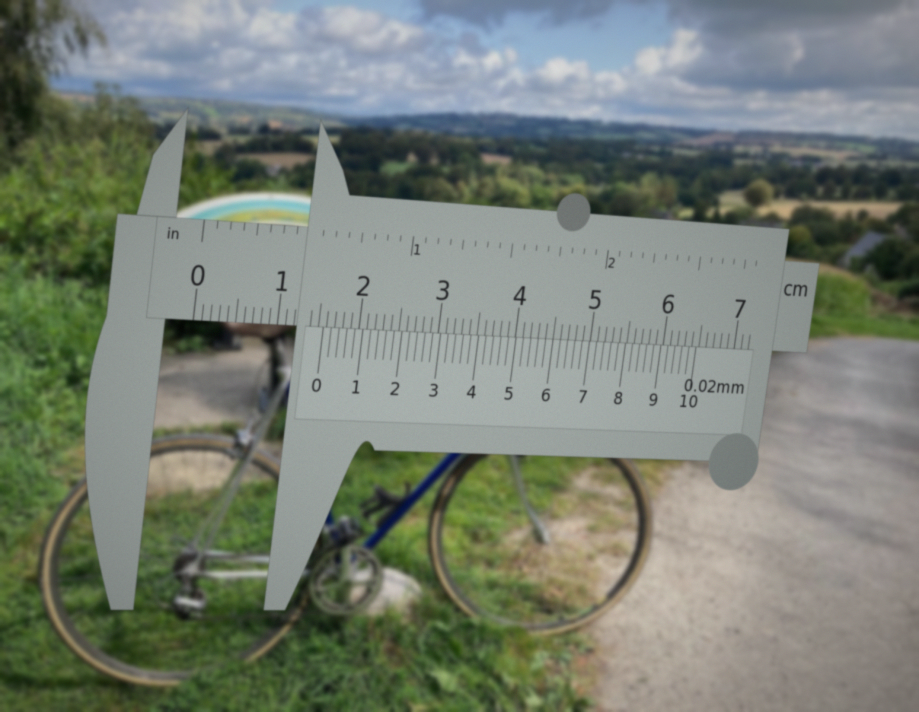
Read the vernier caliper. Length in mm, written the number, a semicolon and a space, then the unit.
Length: 15.6; mm
